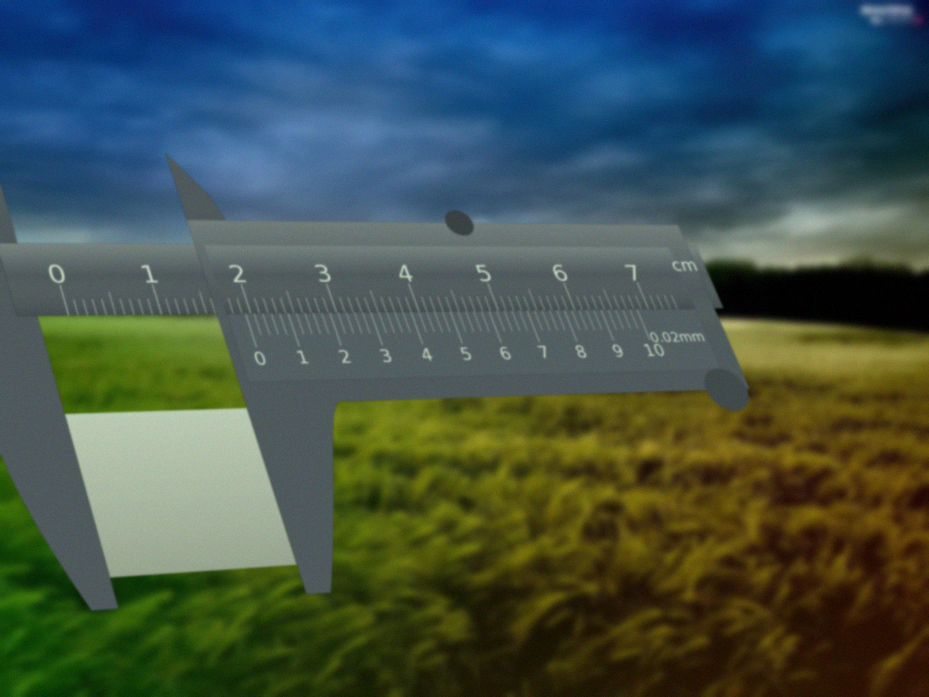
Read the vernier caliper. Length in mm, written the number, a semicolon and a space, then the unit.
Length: 19.4; mm
